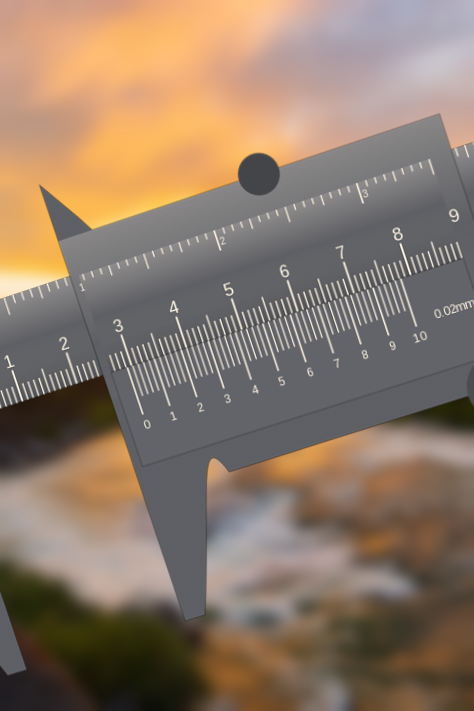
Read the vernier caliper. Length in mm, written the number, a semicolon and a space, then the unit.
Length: 29.2; mm
